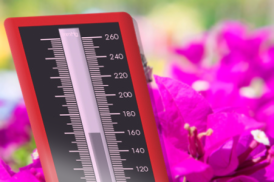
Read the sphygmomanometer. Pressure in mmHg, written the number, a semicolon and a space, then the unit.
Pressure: 160; mmHg
